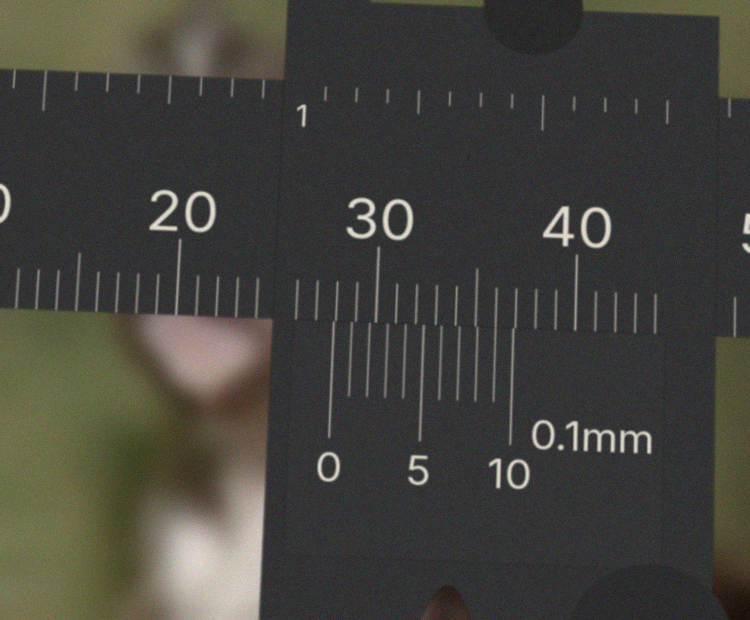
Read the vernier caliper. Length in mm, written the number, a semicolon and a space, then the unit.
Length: 27.9; mm
